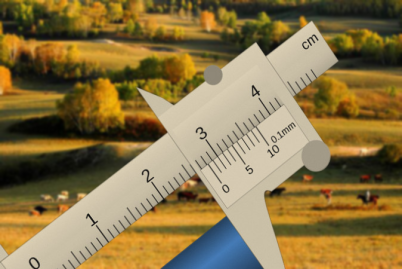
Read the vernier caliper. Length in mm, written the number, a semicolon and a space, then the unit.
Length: 28.2; mm
